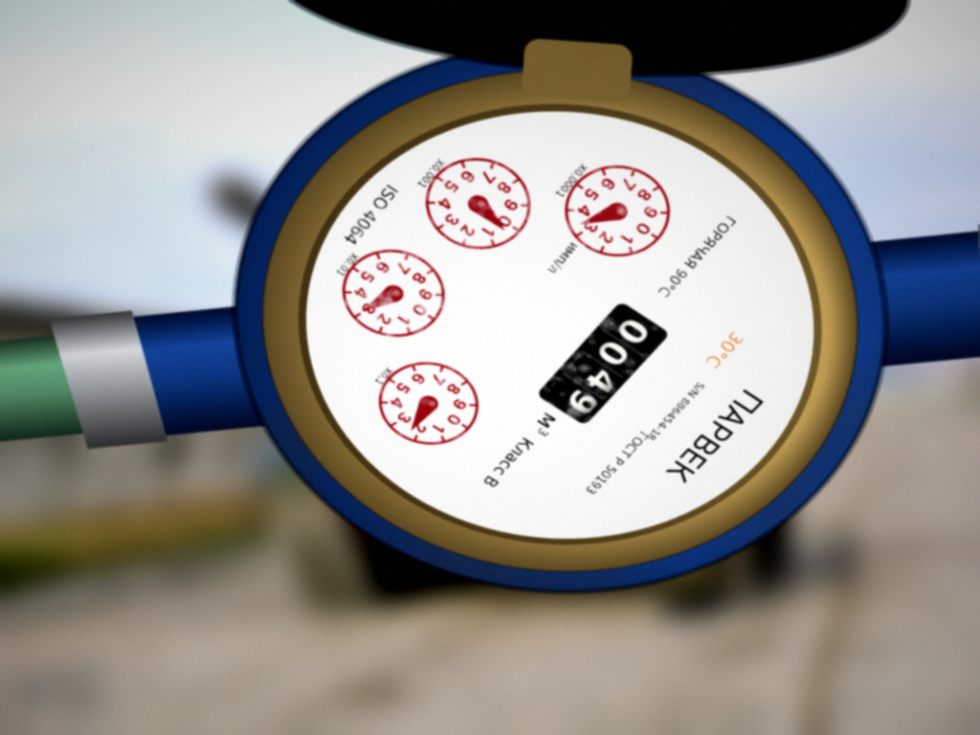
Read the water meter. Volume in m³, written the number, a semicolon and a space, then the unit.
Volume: 49.2303; m³
